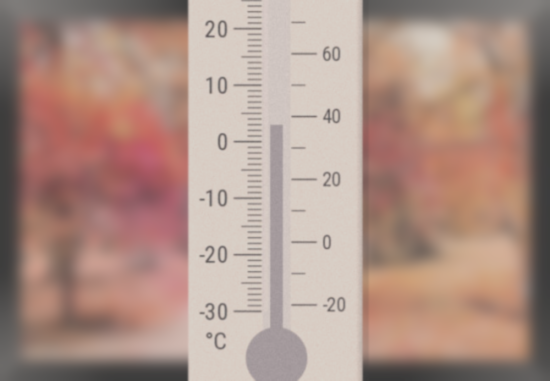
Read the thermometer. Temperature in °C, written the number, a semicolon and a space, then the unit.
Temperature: 3; °C
